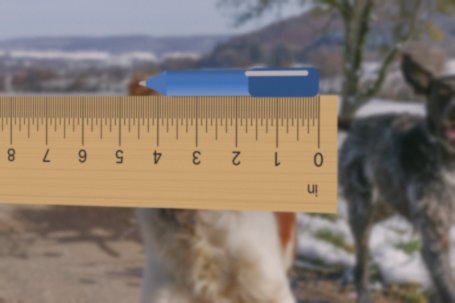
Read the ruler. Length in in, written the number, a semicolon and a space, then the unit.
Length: 4.5; in
